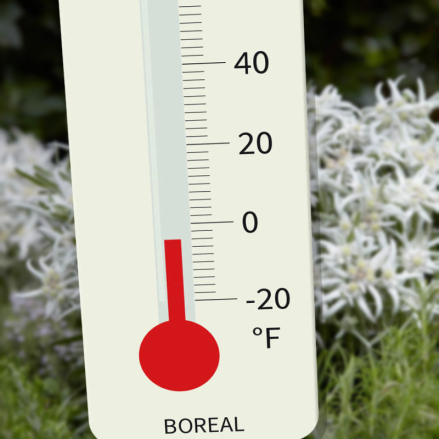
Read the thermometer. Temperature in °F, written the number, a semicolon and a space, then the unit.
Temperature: -4; °F
